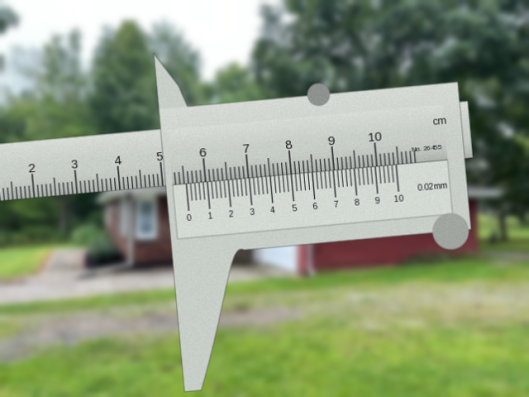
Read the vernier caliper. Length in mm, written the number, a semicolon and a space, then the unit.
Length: 55.5; mm
